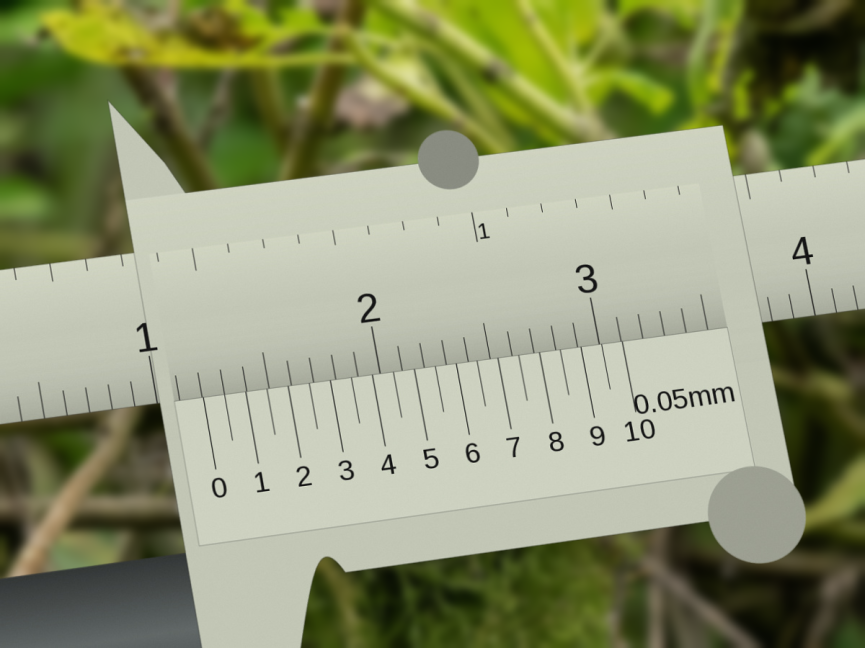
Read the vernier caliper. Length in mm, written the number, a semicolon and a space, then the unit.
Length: 12.05; mm
